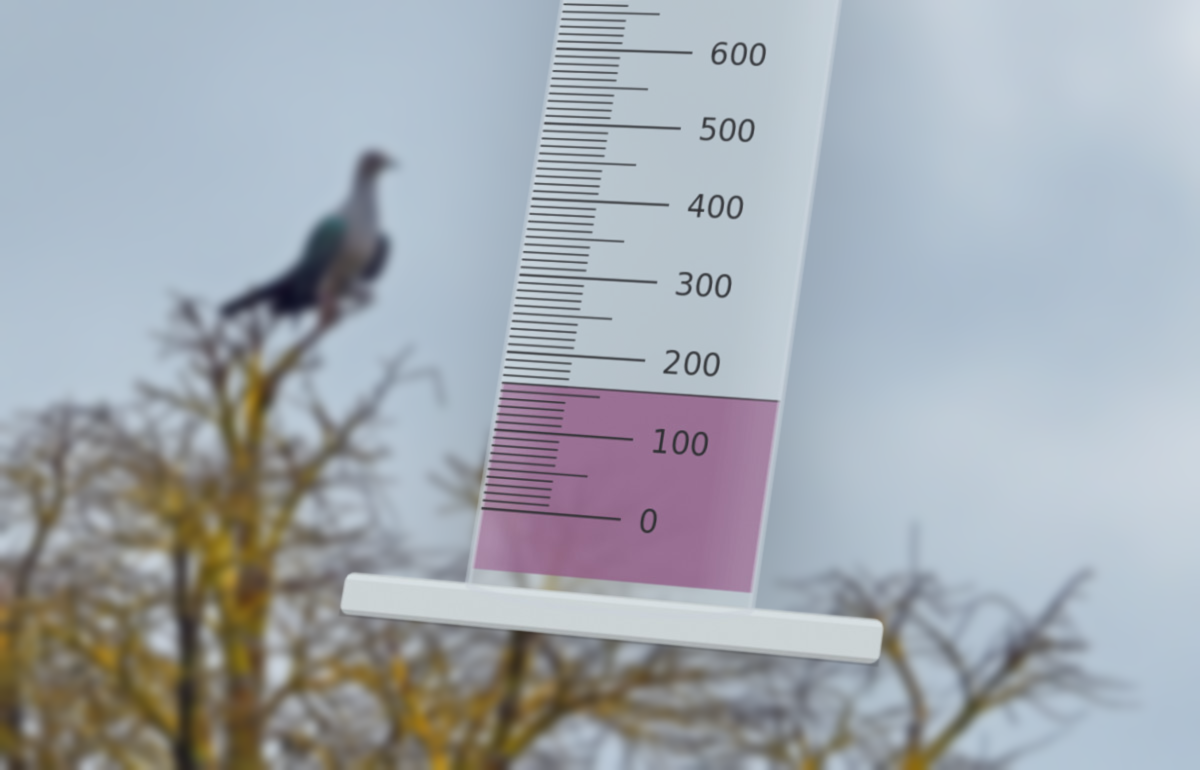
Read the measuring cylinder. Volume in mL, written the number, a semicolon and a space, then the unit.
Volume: 160; mL
